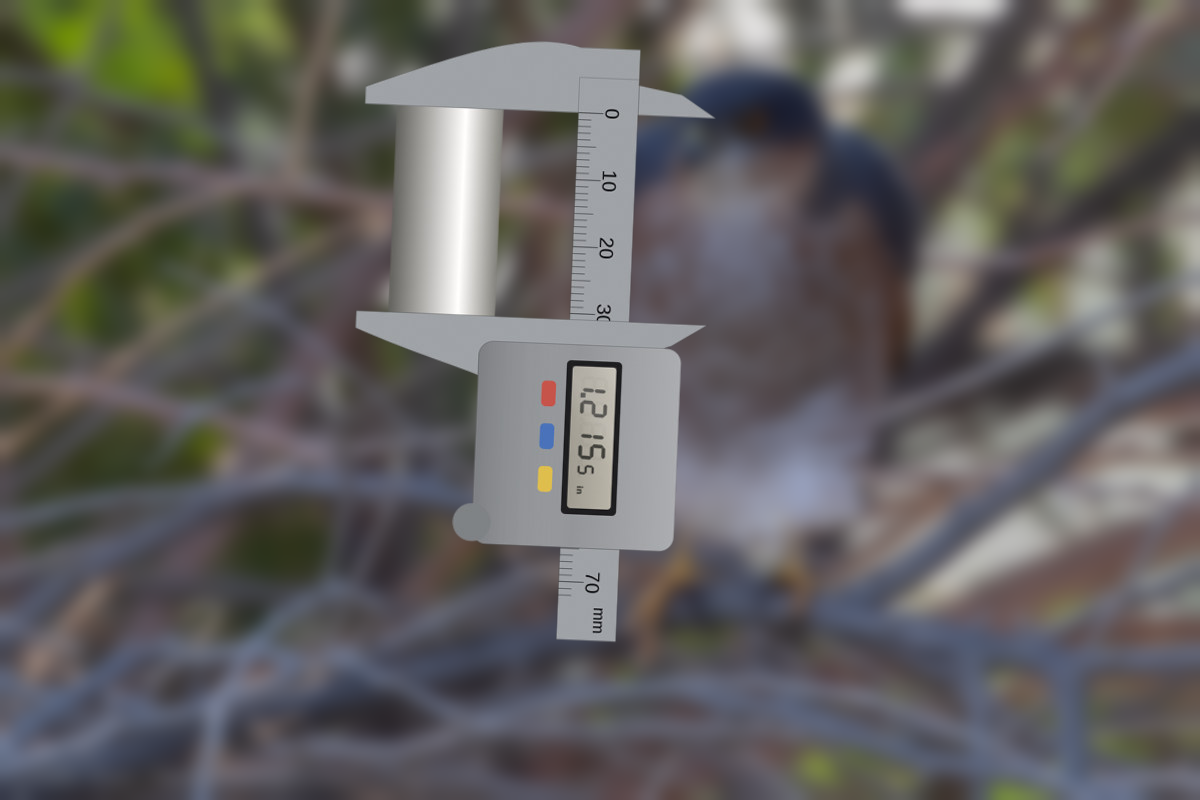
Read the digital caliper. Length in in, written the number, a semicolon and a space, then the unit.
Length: 1.2155; in
